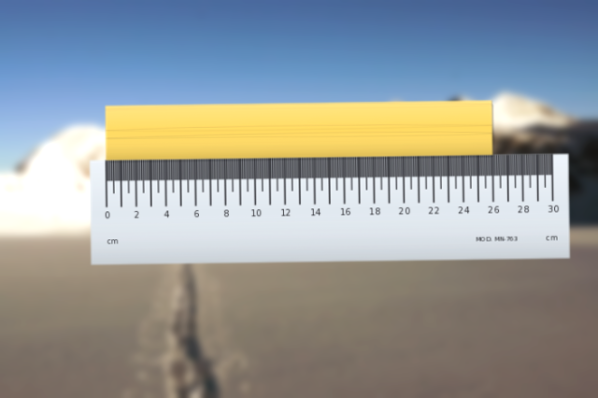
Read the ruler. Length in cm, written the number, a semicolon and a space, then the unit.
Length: 26; cm
